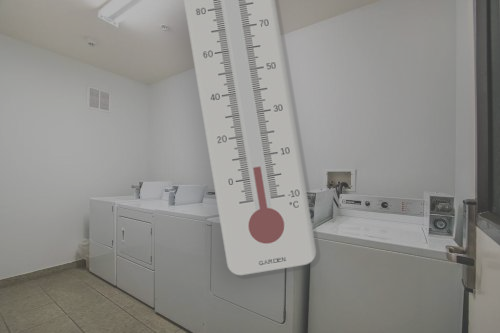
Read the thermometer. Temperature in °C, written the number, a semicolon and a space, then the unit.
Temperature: 5; °C
